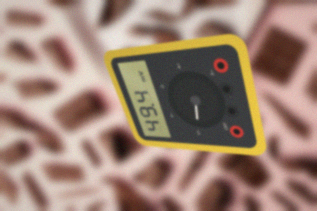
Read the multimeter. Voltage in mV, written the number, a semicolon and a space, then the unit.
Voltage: 49.4; mV
